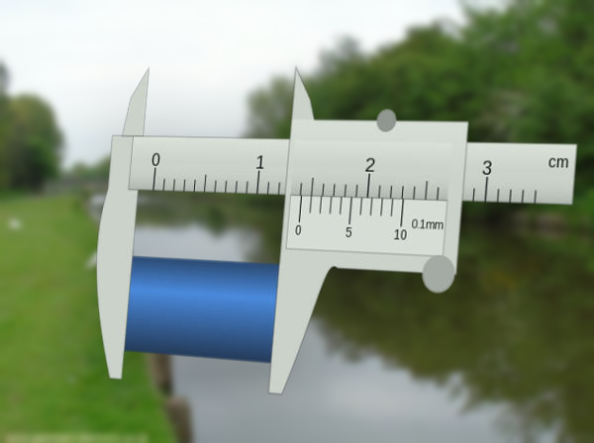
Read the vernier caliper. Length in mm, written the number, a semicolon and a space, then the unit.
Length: 14.1; mm
